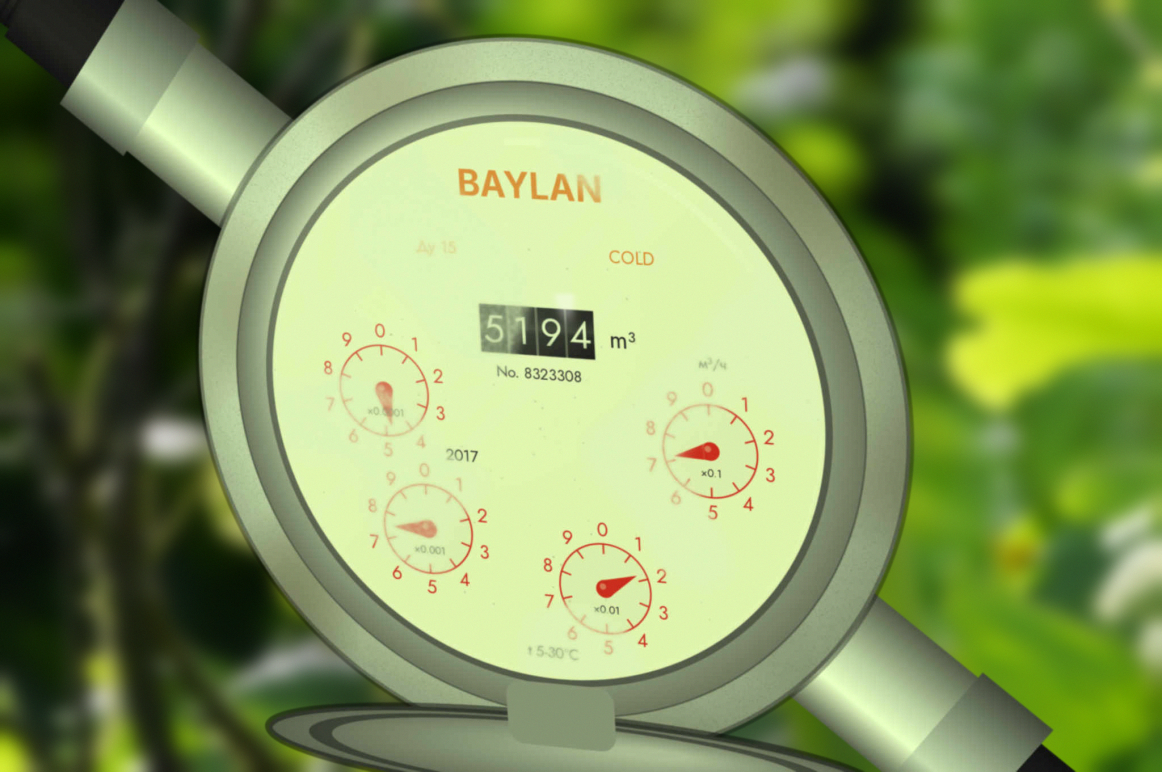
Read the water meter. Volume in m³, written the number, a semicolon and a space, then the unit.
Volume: 5194.7174; m³
